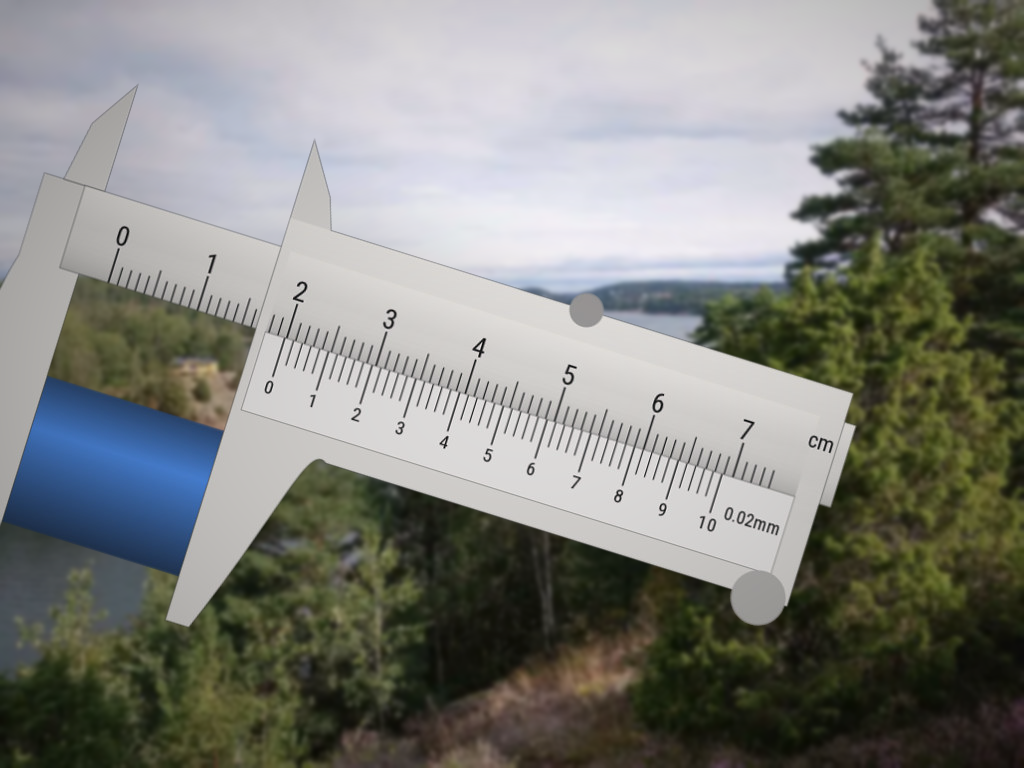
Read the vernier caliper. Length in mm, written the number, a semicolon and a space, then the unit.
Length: 19.8; mm
